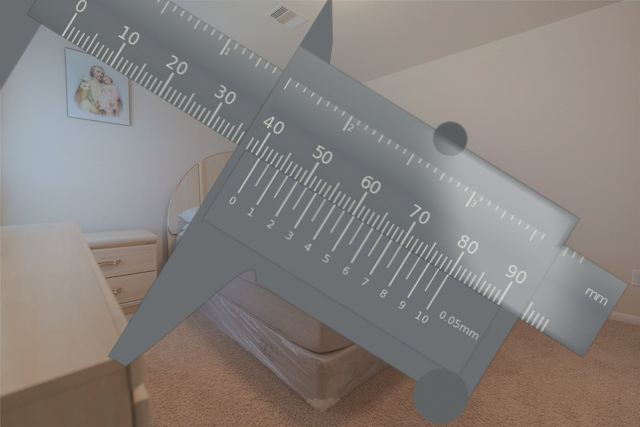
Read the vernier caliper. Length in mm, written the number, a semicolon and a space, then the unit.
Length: 40.8; mm
